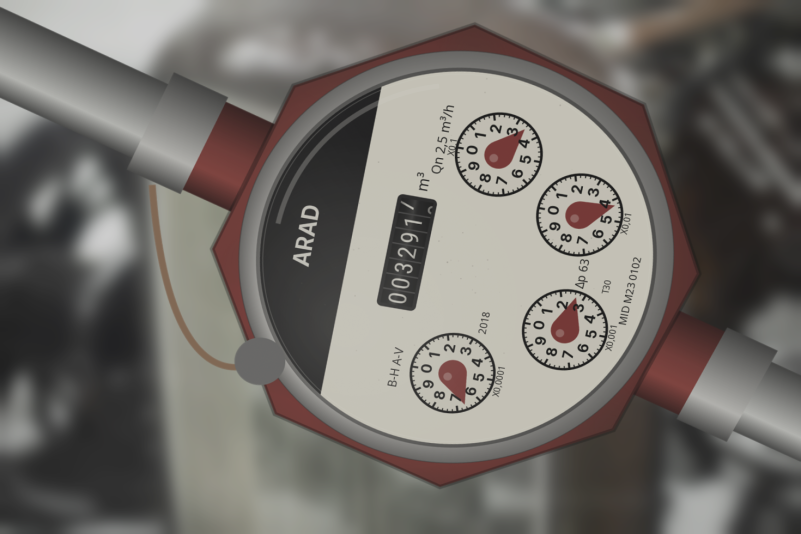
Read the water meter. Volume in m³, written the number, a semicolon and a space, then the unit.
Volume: 32917.3426; m³
